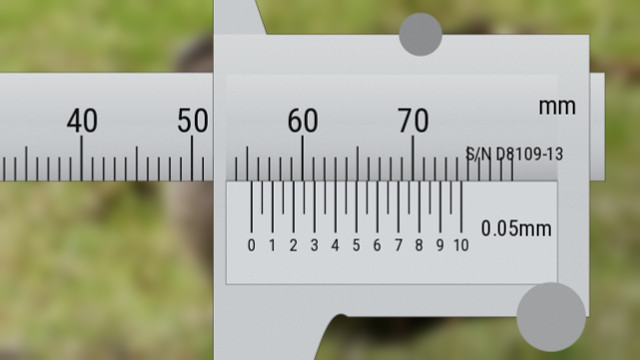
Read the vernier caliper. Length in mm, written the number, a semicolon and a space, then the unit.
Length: 55.4; mm
